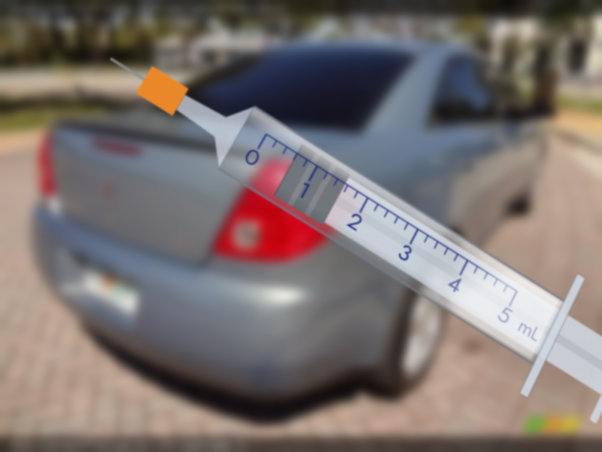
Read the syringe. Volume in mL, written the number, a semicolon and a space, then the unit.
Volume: 0.6; mL
